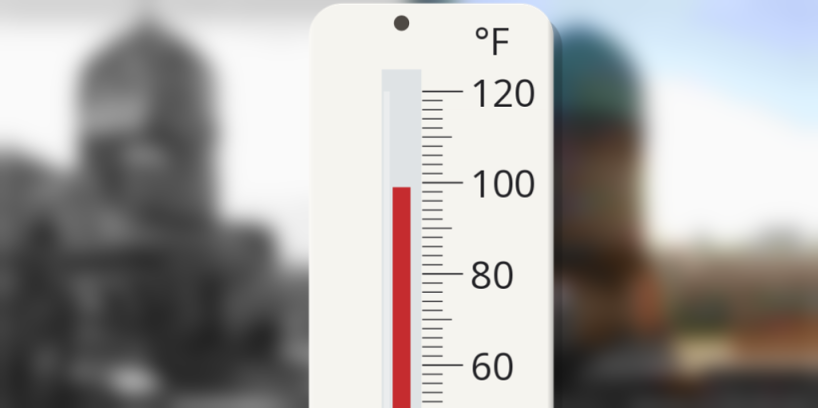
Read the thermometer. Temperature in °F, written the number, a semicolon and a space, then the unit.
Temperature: 99; °F
